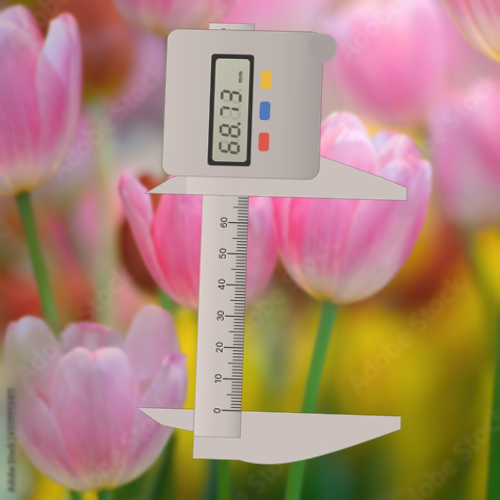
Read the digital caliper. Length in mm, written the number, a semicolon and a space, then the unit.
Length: 68.73; mm
